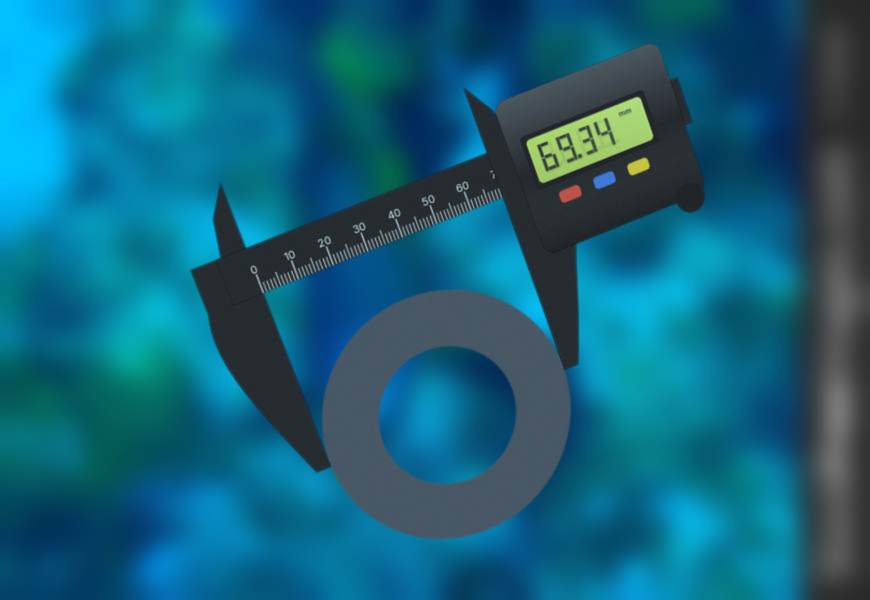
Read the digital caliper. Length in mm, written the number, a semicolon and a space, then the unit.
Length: 69.34; mm
